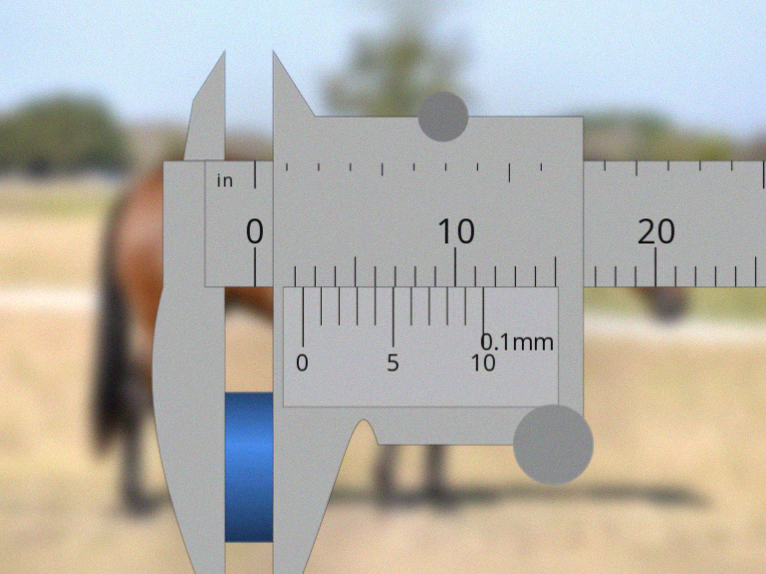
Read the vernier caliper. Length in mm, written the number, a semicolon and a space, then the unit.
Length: 2.4; mm
